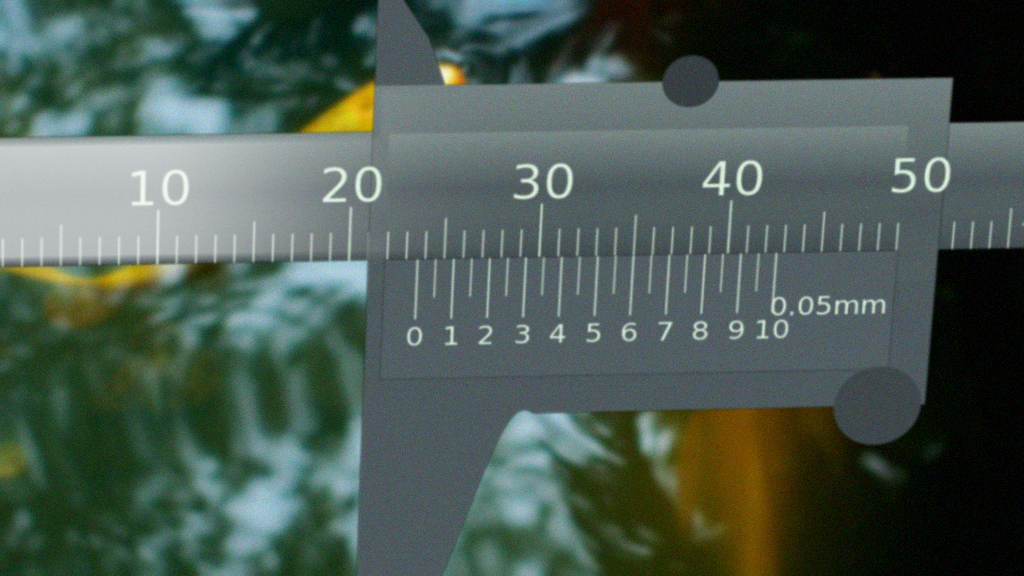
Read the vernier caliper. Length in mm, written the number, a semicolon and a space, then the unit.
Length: 23.6; mm
